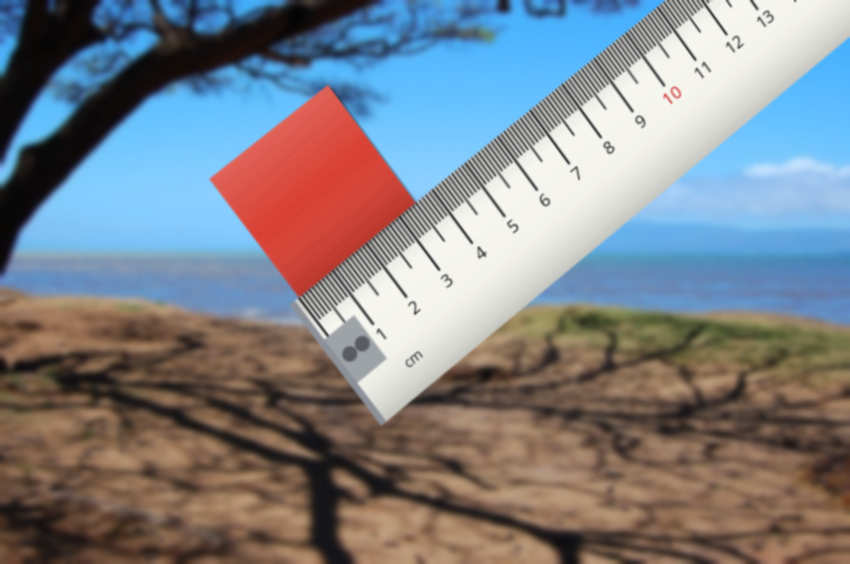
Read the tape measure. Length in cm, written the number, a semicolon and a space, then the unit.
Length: 3.5; cm
